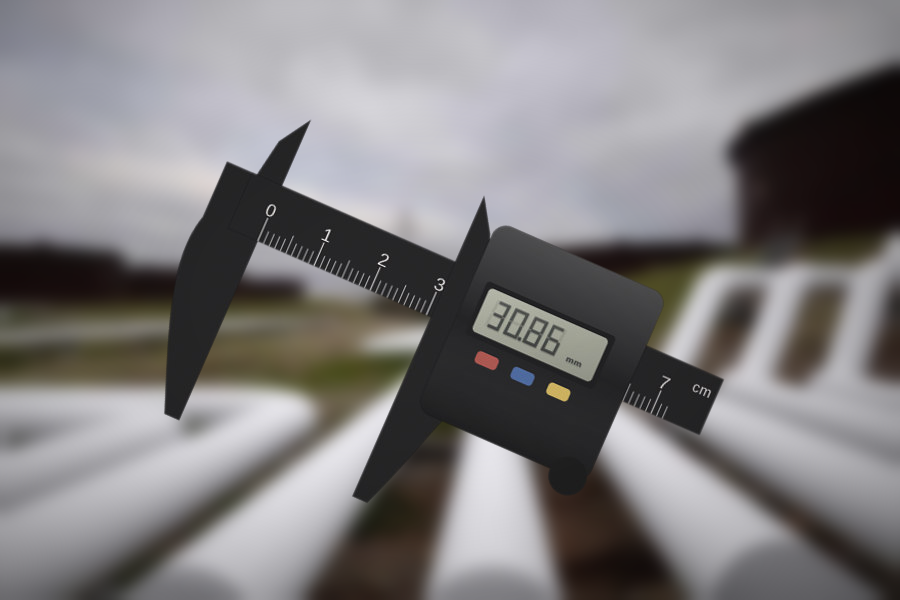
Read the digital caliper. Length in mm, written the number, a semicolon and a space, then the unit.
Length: 30.86; mm
